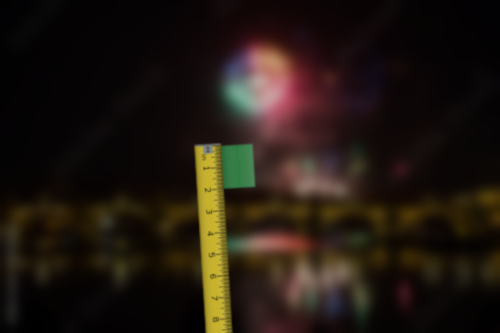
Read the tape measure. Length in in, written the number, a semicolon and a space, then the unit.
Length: 2; in
